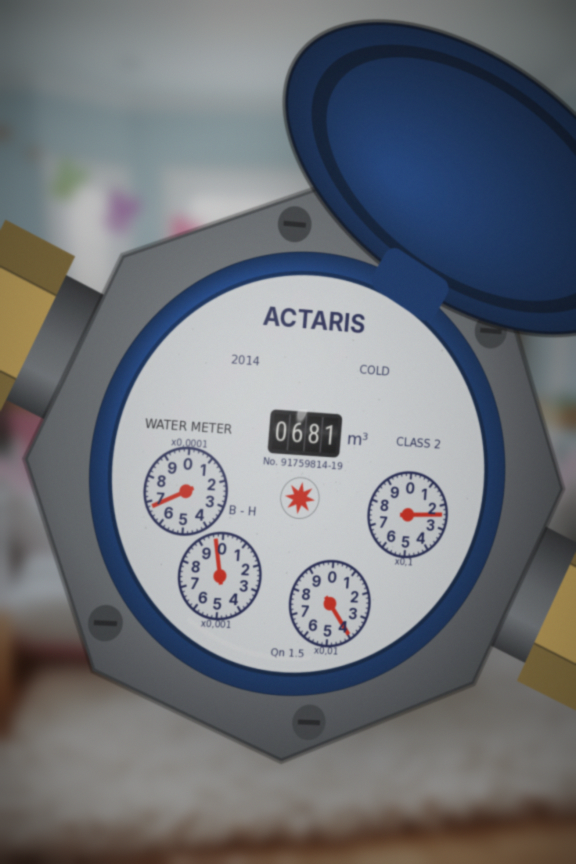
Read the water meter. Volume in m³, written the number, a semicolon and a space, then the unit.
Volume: 681.2396; m³
